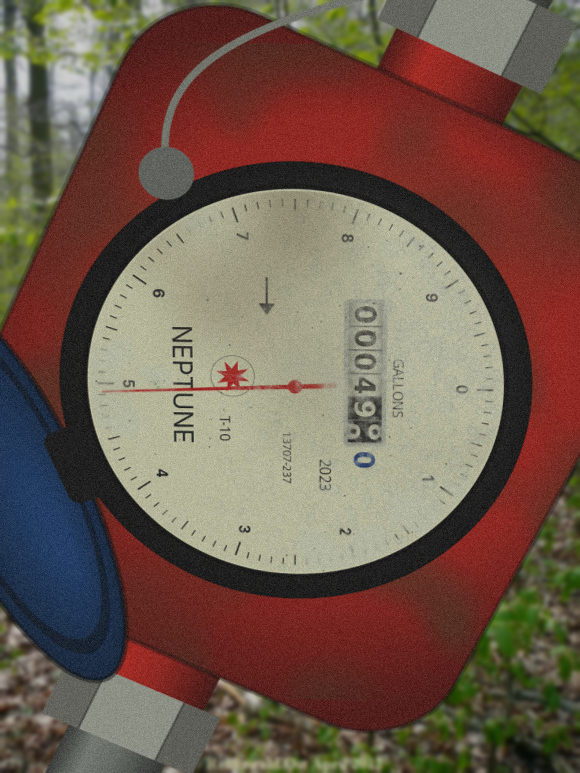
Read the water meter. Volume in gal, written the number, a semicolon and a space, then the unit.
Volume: 4984.9; gal
